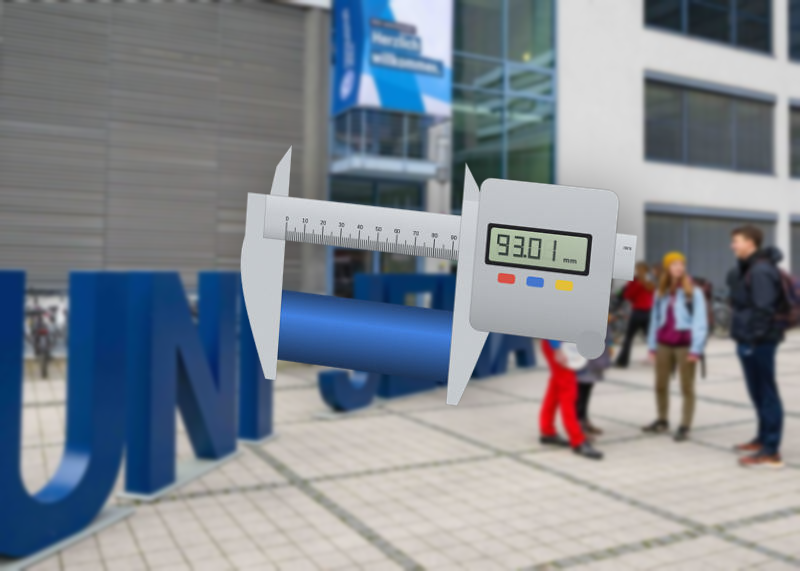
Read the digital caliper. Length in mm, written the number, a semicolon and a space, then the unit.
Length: 93.01; mm
